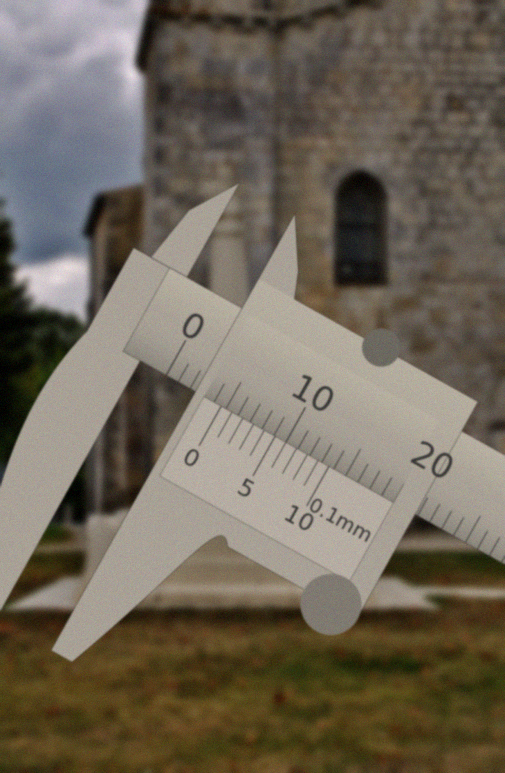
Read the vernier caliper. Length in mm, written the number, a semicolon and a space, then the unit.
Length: 4.6; mm
